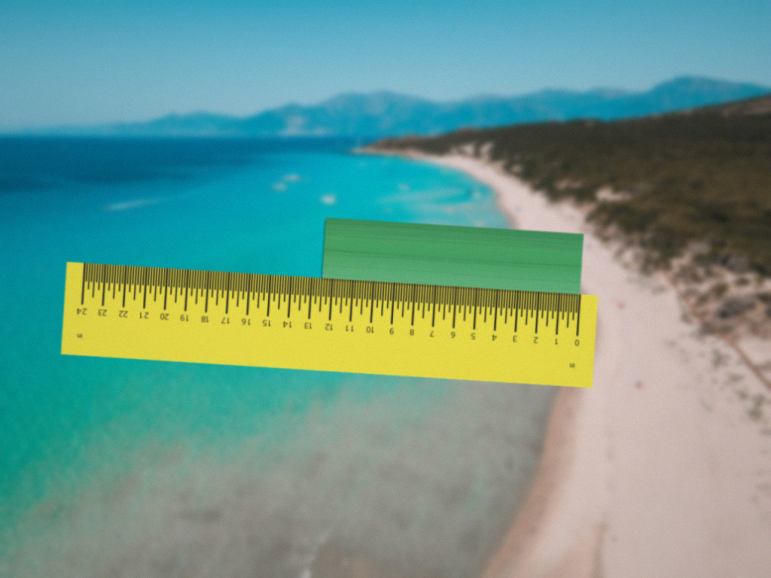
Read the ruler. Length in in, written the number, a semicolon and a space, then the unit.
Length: 12.5; in
